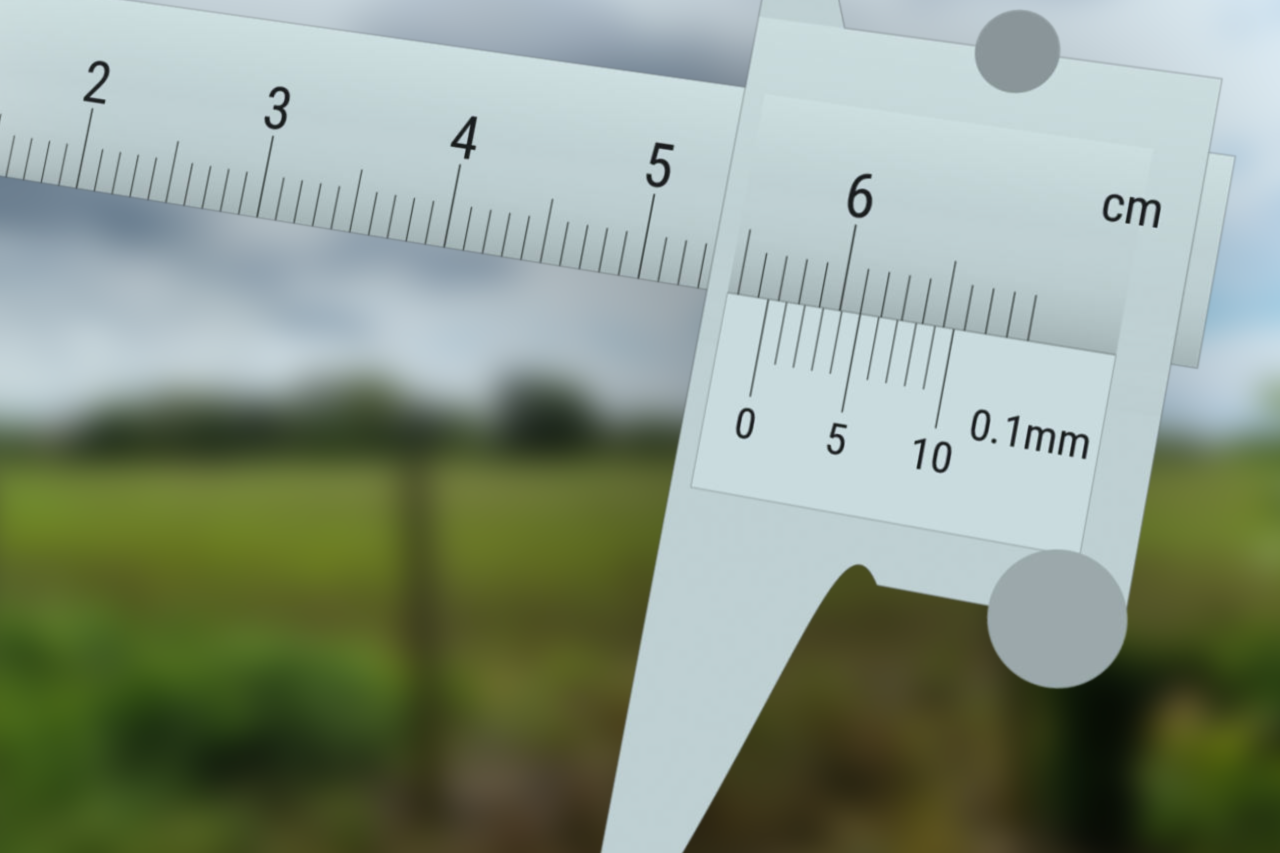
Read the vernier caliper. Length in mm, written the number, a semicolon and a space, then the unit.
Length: 56.5; mm
